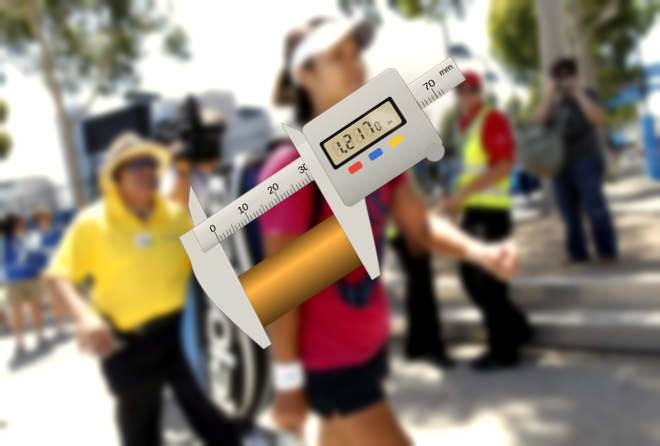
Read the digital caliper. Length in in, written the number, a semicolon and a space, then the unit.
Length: 1.2170; in
